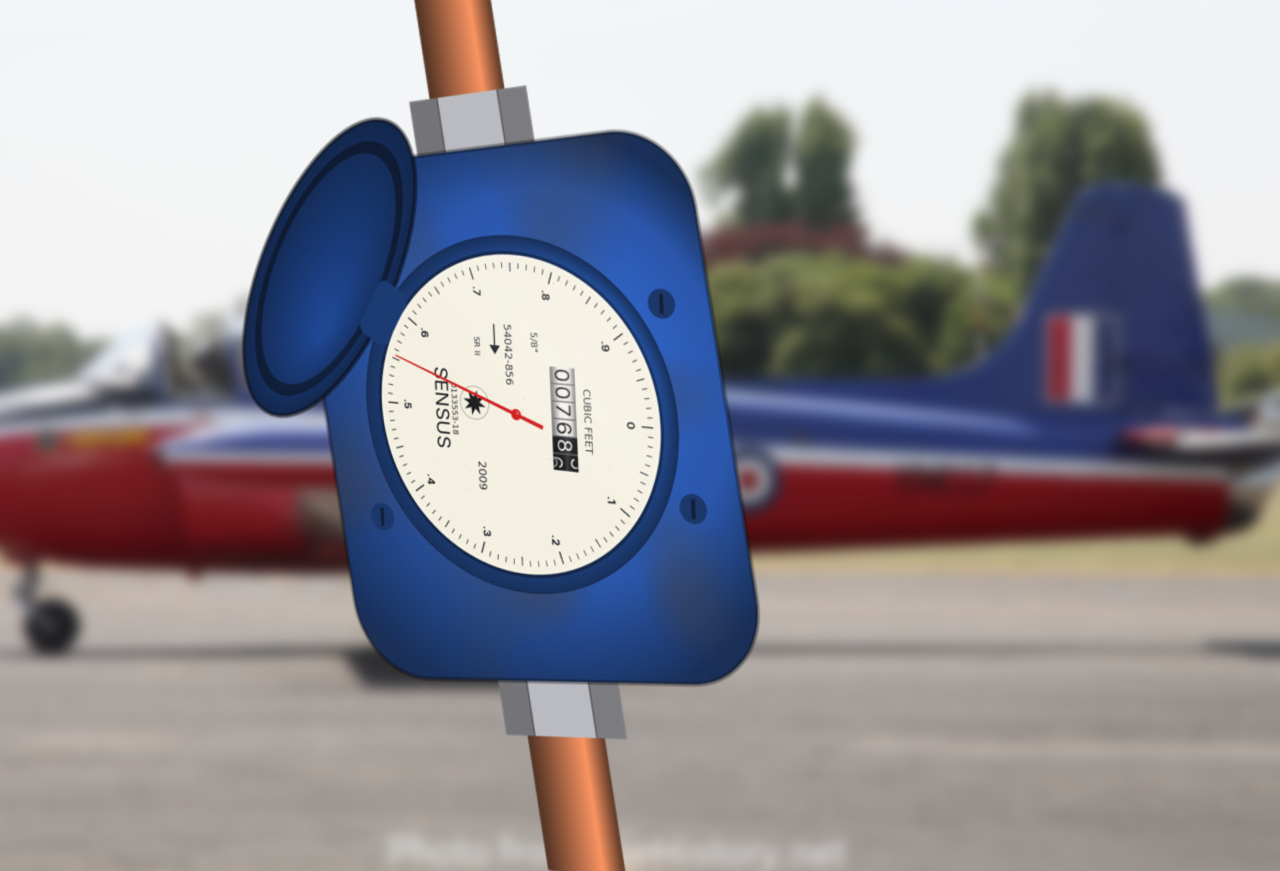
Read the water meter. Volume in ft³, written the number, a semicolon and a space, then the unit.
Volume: 7685.55; ft³
